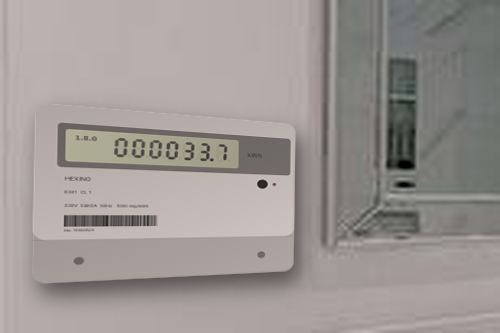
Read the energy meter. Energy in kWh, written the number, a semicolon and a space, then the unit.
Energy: 33.7; kWh
